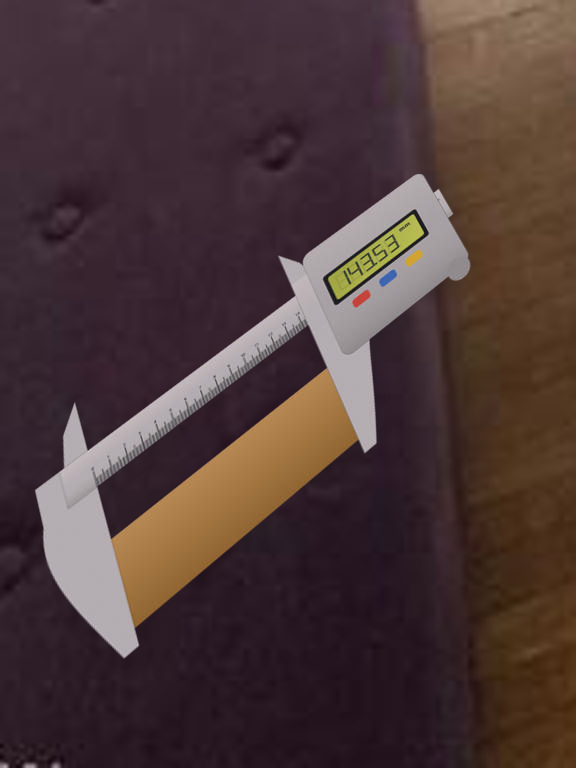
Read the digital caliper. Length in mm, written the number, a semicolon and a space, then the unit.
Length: 143.53; mm
